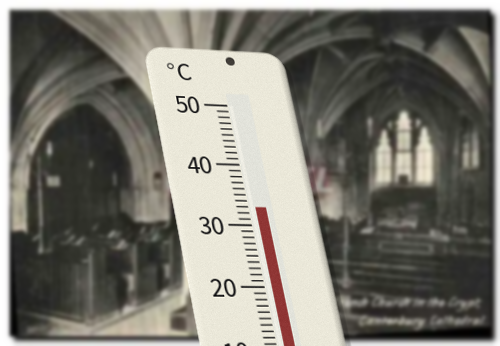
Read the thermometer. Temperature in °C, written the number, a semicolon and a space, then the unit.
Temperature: 33; °C
